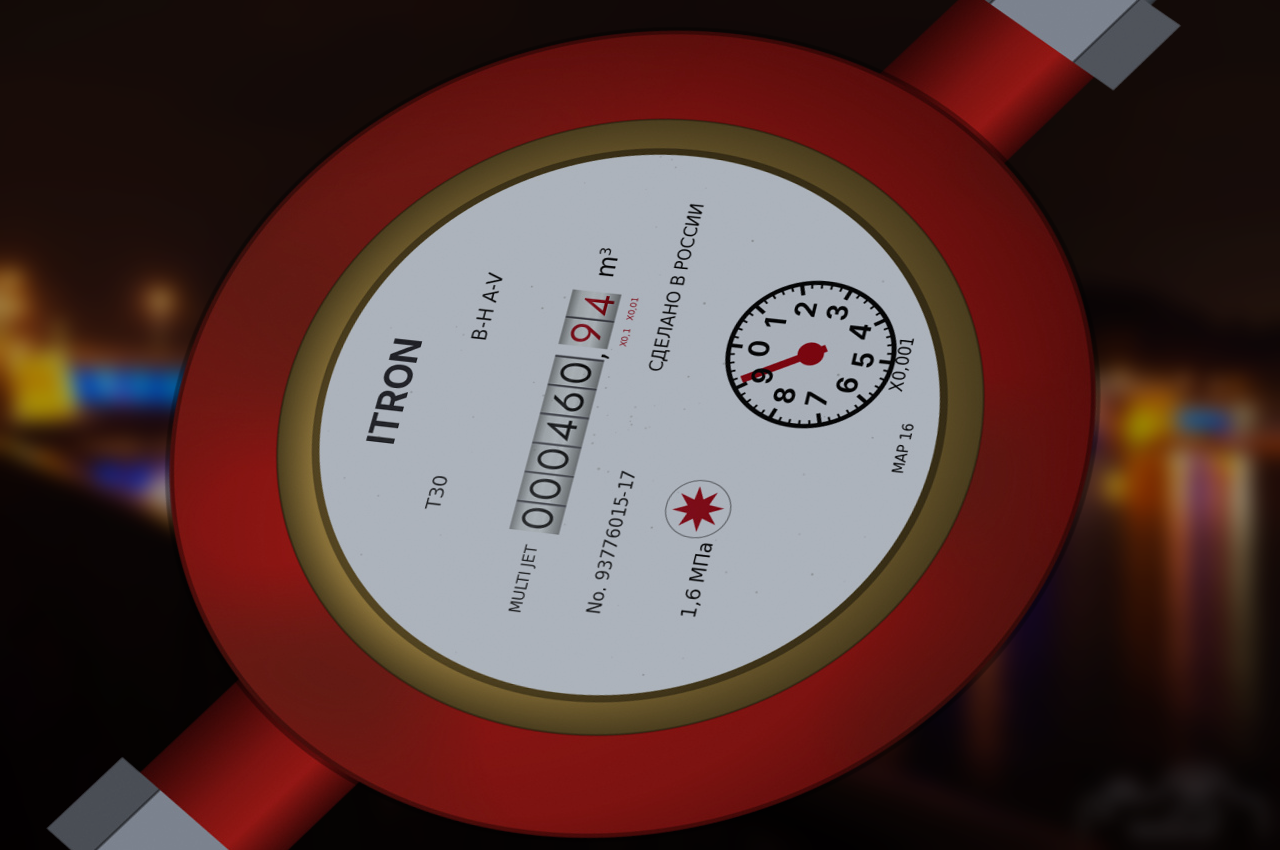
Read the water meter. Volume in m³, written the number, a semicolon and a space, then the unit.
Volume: 460.939; m³
